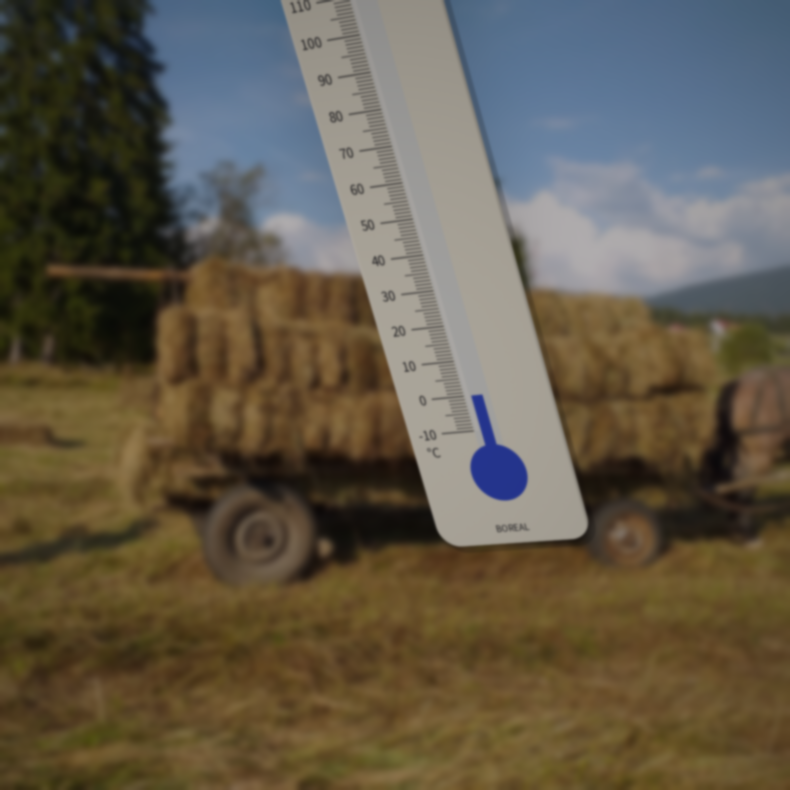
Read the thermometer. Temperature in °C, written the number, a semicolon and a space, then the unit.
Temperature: 0; °C
